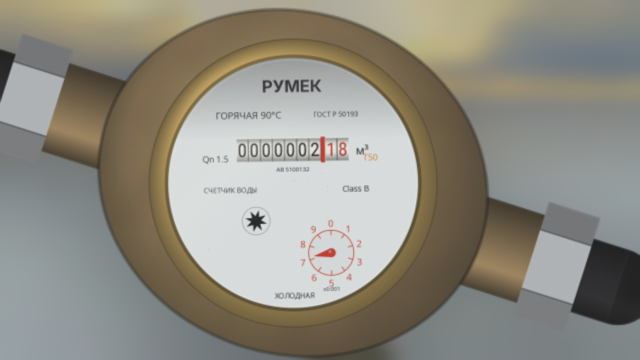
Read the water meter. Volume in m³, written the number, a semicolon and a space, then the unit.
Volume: 2.187; m³
